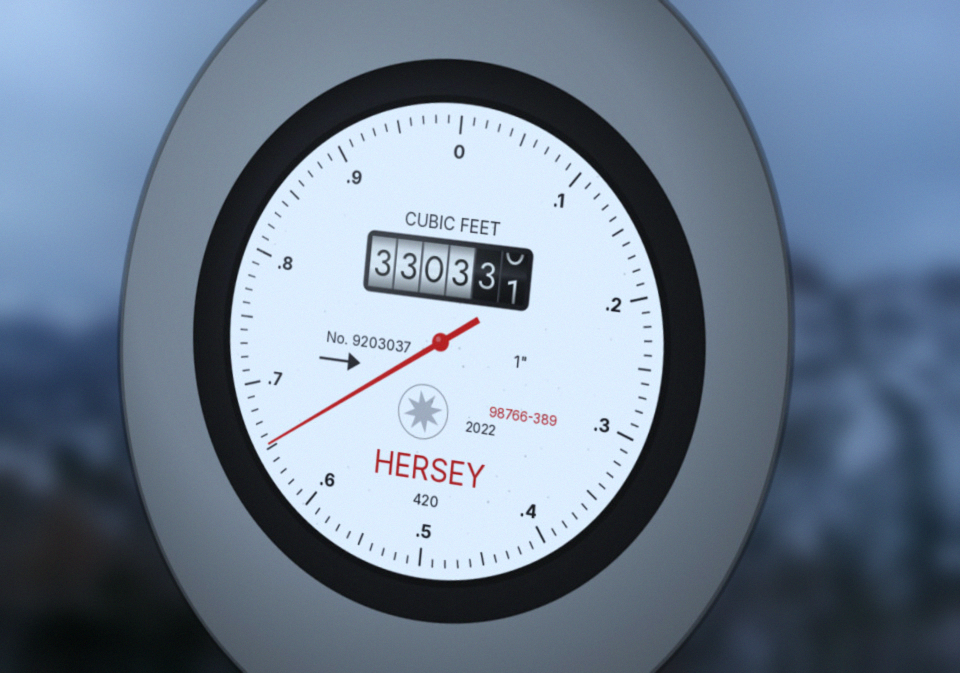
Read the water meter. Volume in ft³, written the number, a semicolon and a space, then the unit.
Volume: 330330.65; ft³
